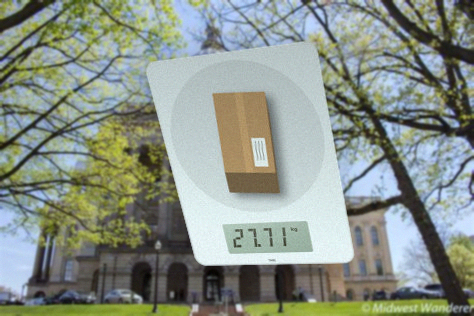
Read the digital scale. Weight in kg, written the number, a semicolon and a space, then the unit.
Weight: 27.71; kg
